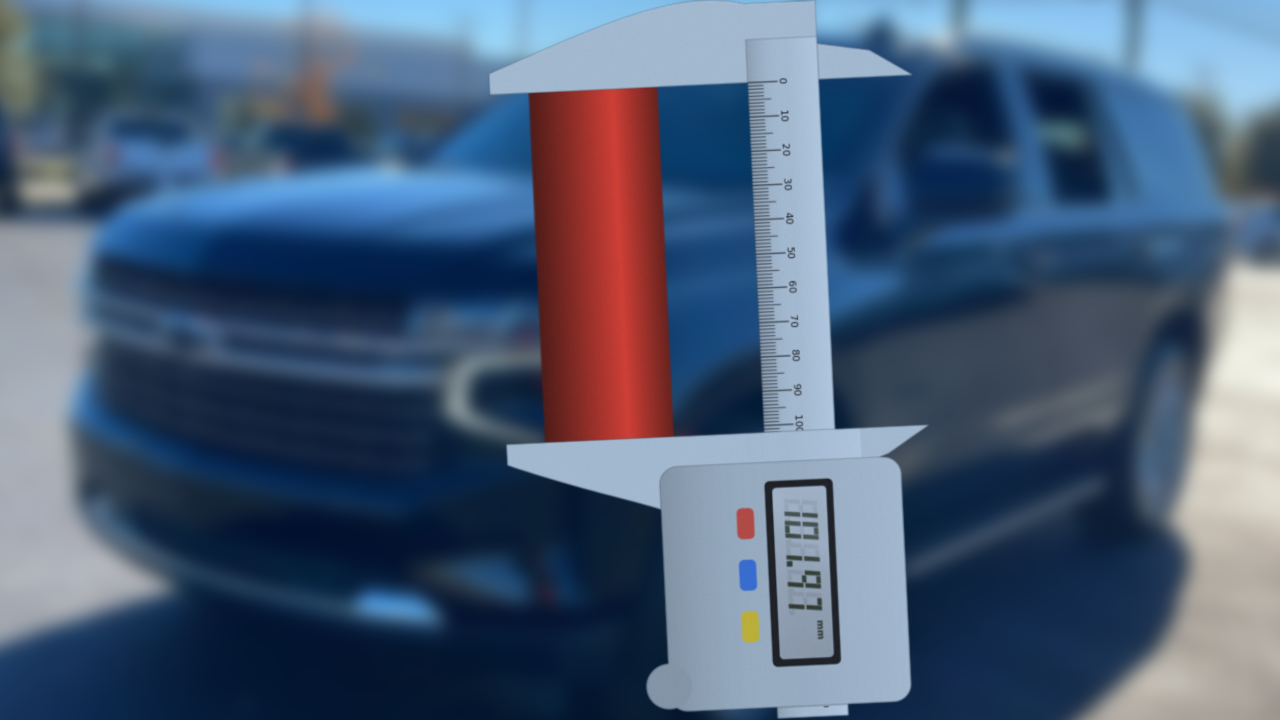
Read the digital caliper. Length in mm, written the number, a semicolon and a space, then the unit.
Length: 101.97; mm
